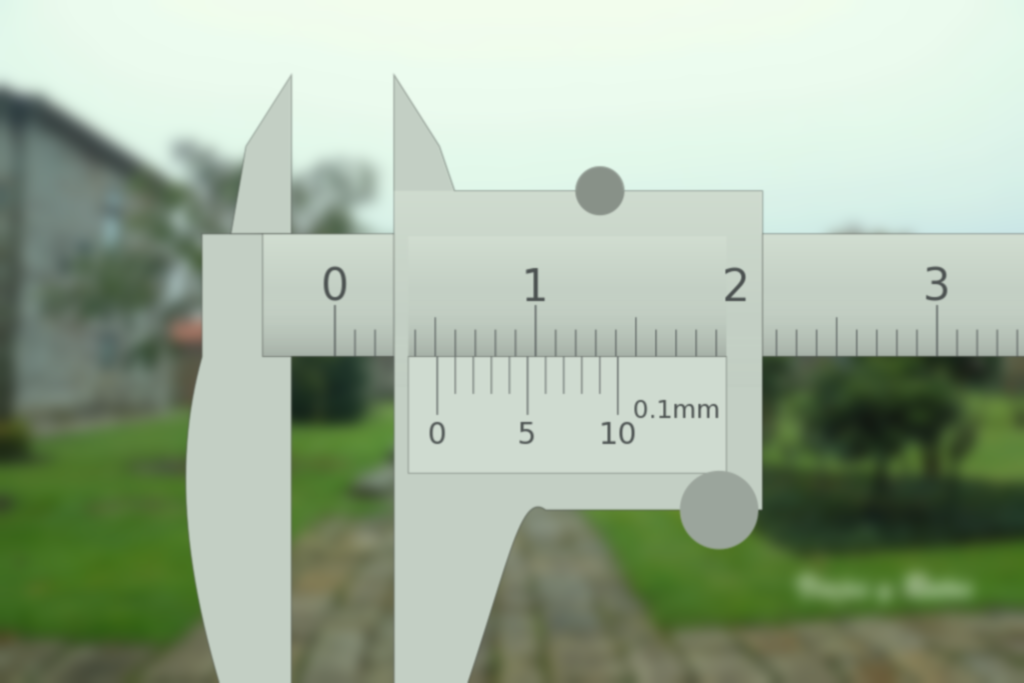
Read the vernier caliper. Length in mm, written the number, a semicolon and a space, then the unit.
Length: 5.1; mm
